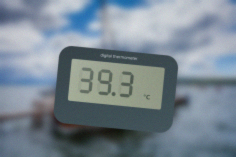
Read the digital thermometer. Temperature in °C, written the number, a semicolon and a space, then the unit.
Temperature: 39.3; °C
